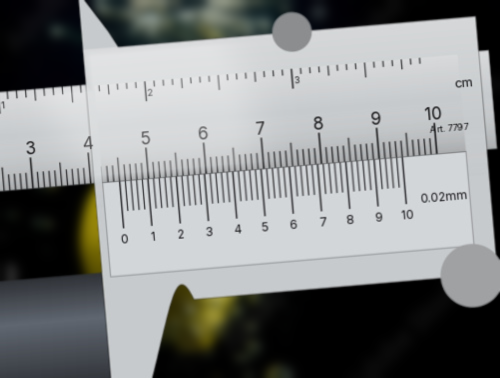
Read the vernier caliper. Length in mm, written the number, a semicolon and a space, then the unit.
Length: 45.0; mm
